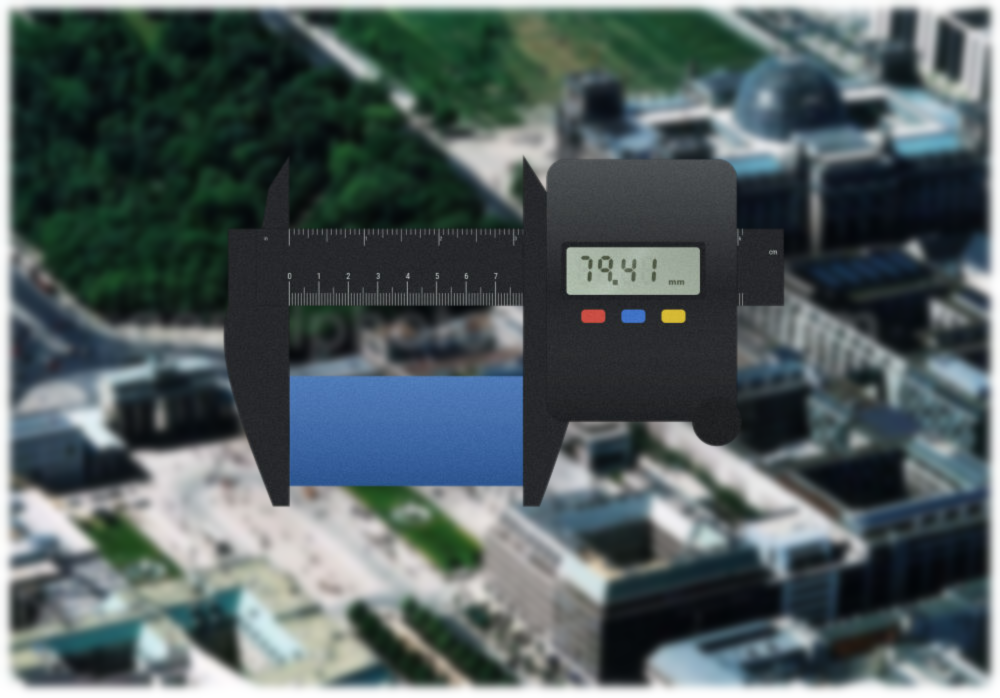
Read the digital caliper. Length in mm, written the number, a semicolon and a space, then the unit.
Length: 79.41; mm
